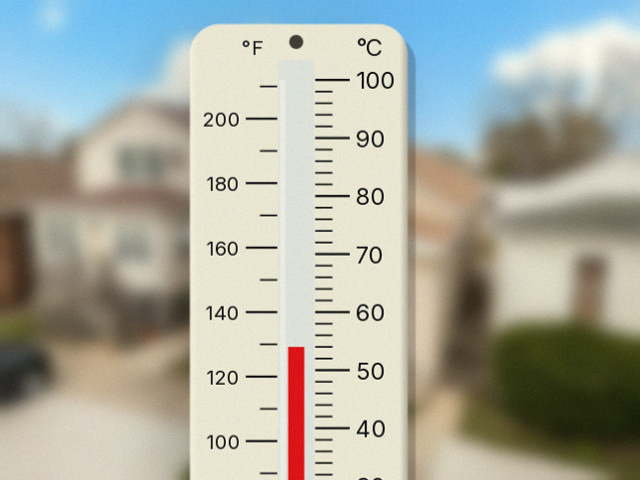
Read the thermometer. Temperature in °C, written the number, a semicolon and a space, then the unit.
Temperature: 54; °C
